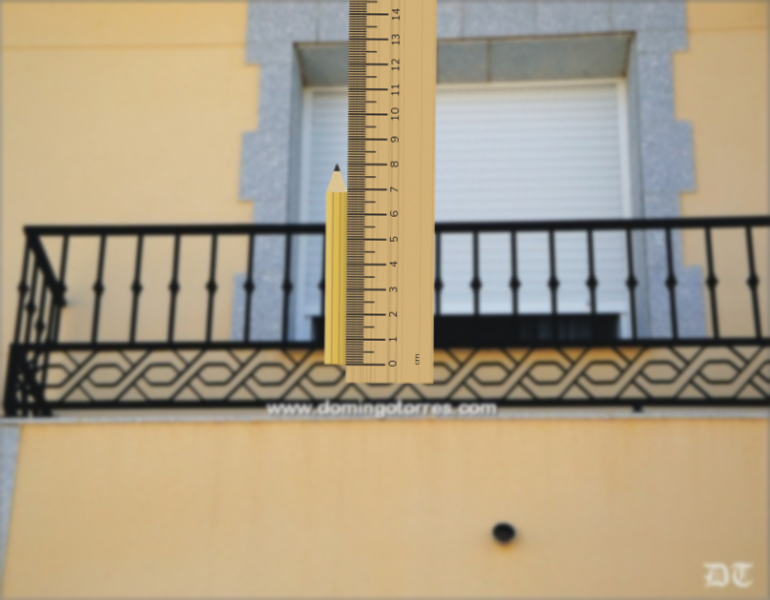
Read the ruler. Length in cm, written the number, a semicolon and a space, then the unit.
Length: 8; cm
